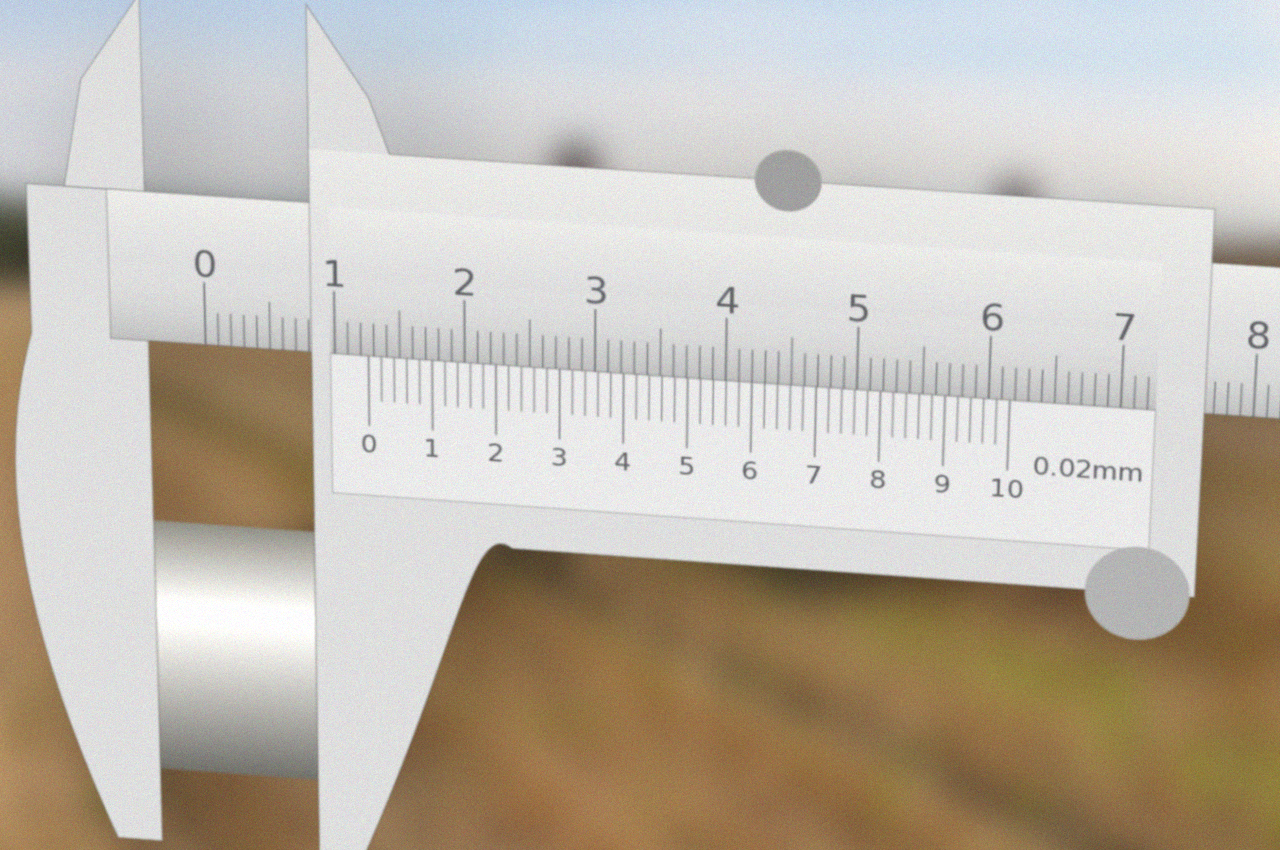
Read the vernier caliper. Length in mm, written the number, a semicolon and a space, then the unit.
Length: 12.6; mm
